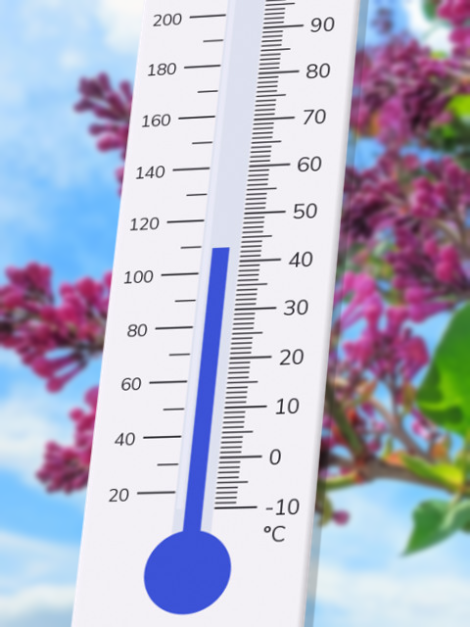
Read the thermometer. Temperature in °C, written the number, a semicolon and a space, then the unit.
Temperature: 43; °C
